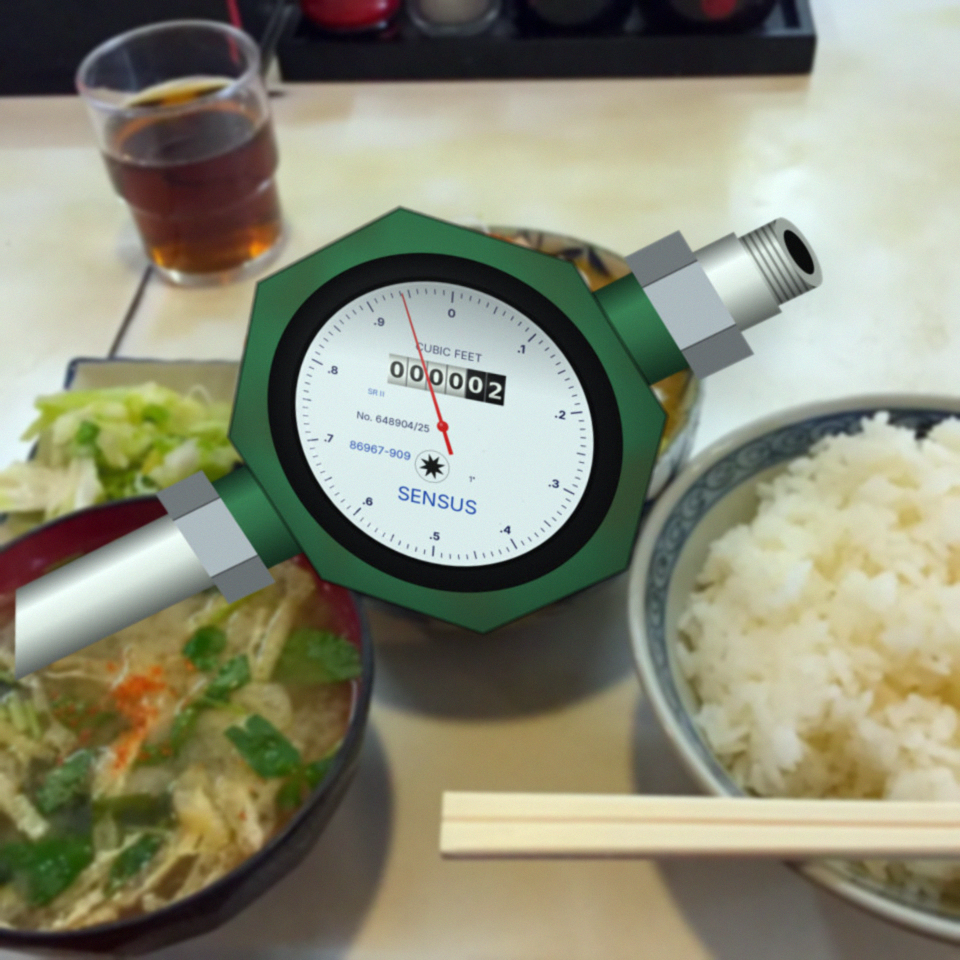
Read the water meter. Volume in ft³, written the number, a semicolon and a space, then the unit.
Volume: 1.94; ft³
